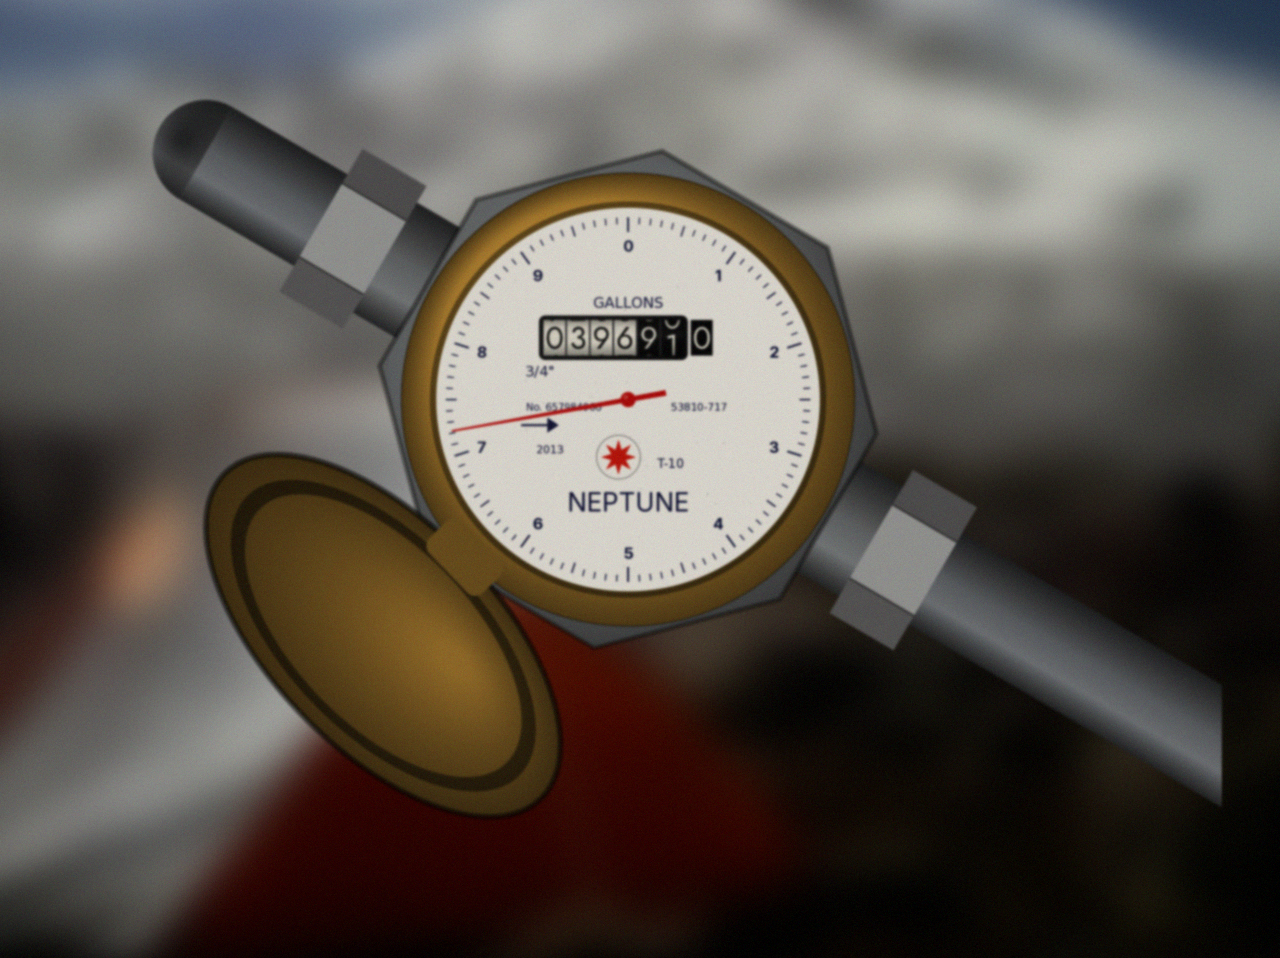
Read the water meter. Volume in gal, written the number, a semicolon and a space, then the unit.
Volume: 396907.2; gal
